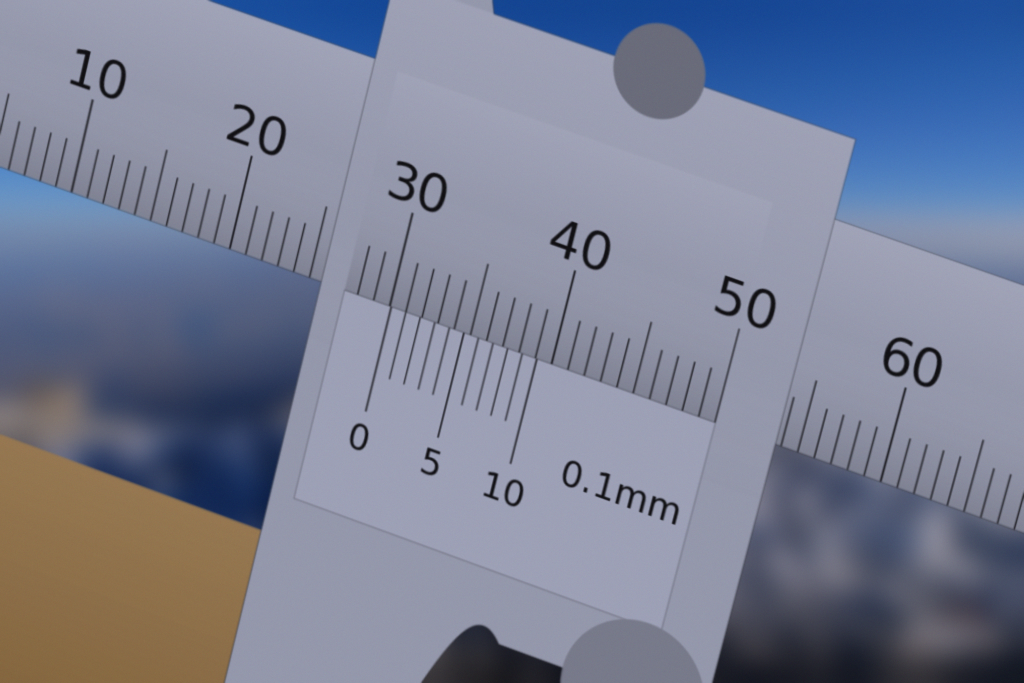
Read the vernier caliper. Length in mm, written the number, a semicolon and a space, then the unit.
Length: 30.1; mm
